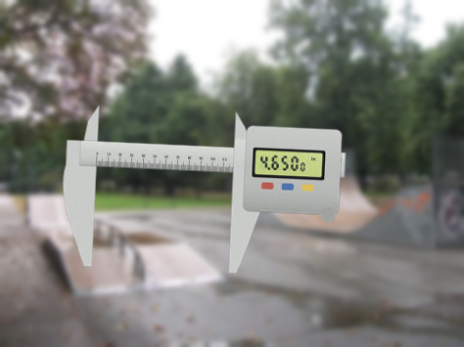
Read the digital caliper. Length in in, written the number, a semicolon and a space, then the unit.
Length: 4.6500; in
